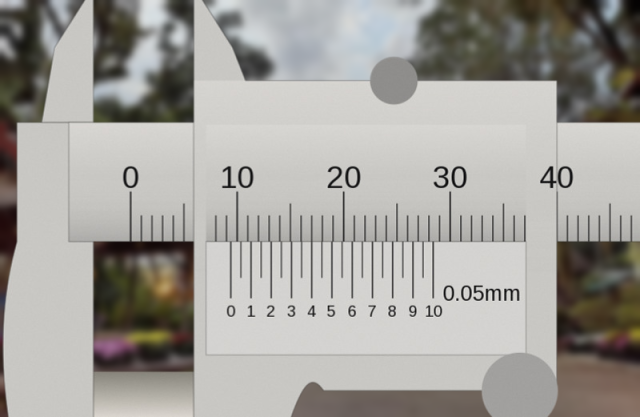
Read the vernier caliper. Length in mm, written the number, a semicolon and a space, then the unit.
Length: 9.4; mm
